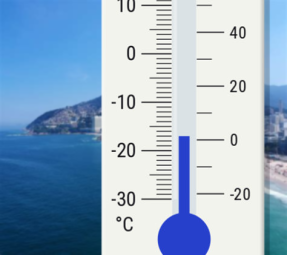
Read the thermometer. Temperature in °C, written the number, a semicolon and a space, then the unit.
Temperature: -17; °C
